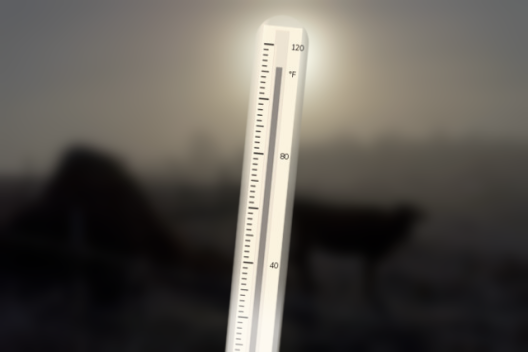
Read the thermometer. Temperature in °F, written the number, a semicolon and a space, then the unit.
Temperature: 112; °F
